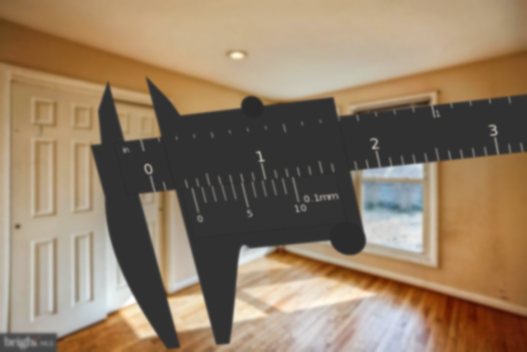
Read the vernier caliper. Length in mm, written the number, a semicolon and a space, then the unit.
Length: 3.4; mm
